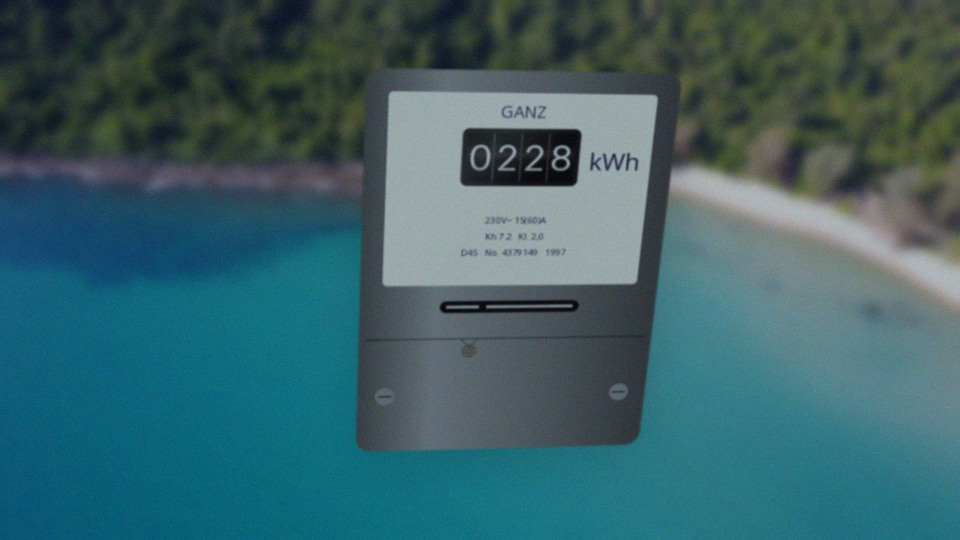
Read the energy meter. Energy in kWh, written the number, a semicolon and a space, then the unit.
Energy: 228; kWh
